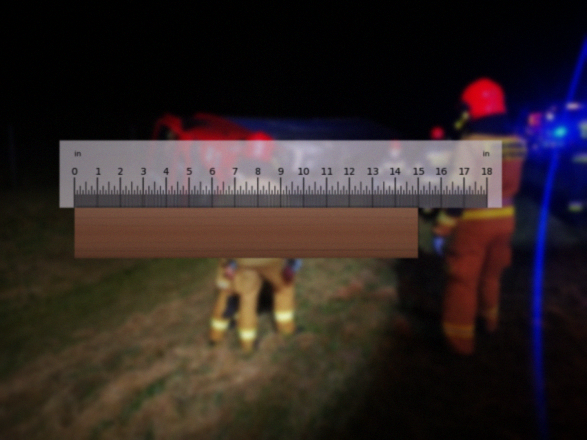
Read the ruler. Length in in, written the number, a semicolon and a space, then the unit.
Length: 15; in
